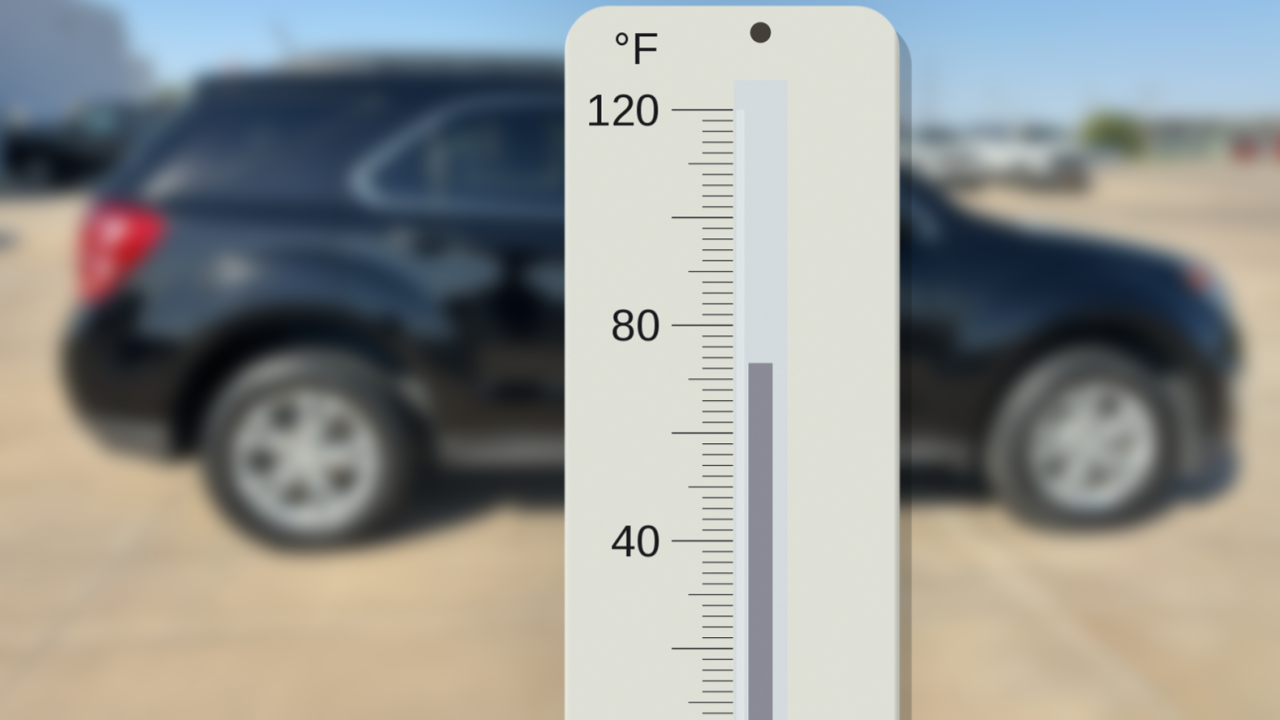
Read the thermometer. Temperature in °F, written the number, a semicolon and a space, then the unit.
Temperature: 73; °F
